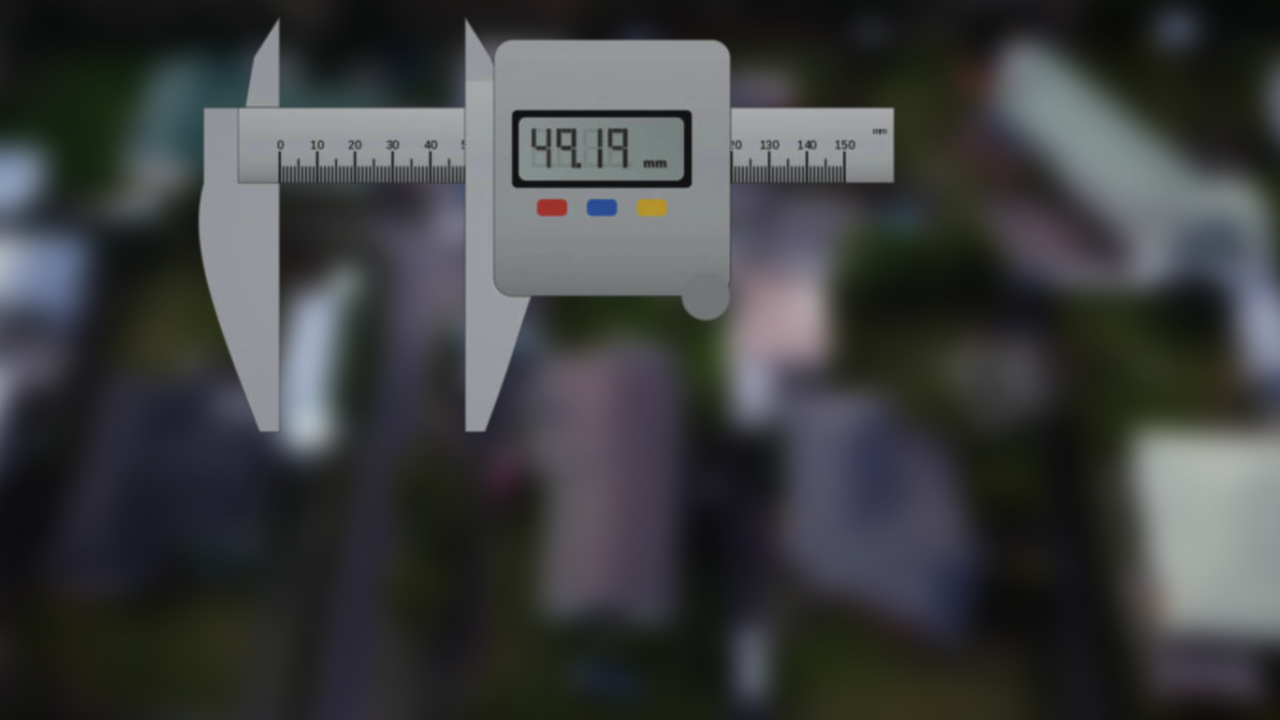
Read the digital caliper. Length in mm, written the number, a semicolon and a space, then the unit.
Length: 49.19; mm
